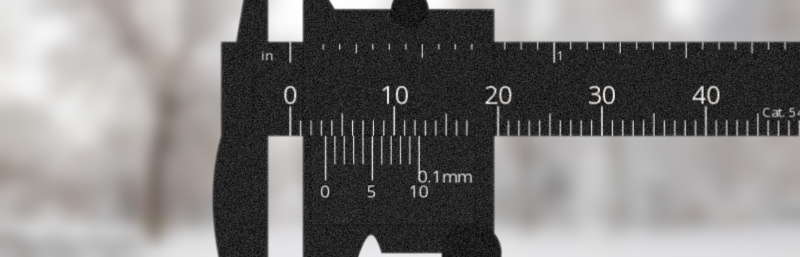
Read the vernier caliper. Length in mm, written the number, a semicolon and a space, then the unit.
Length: 3.4; mm
